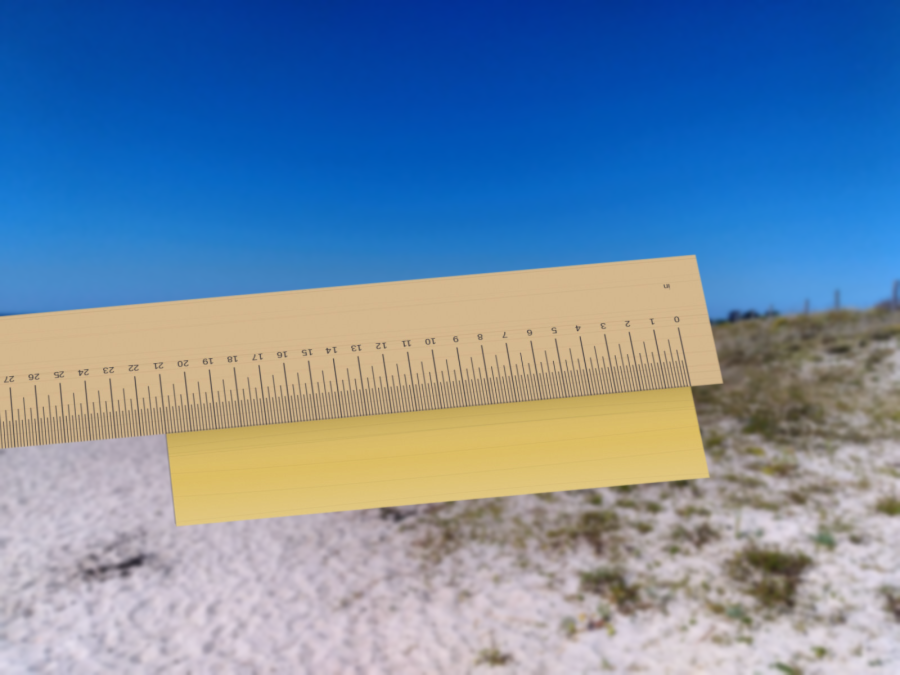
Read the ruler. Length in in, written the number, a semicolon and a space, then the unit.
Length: 21; in
